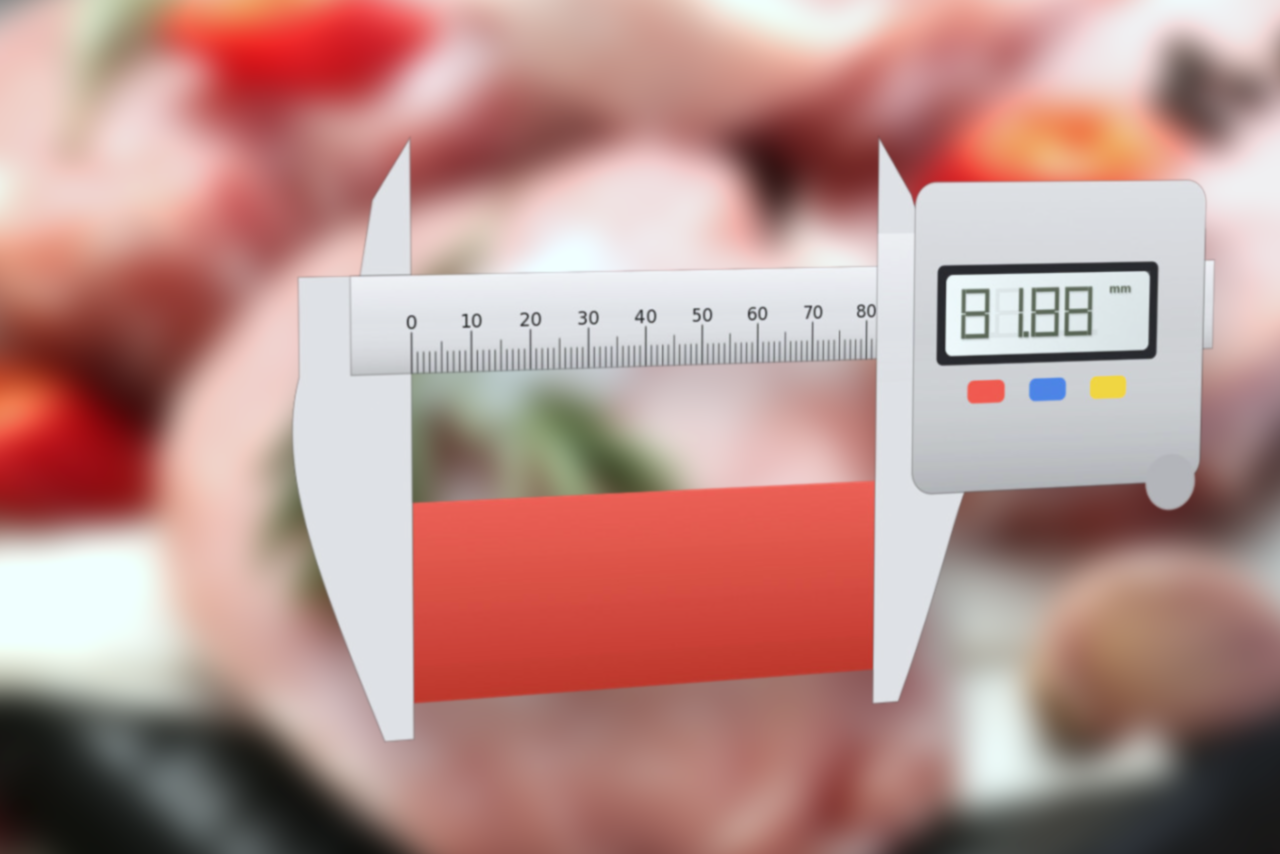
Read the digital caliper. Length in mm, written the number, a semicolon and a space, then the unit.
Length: 81.88; mm
